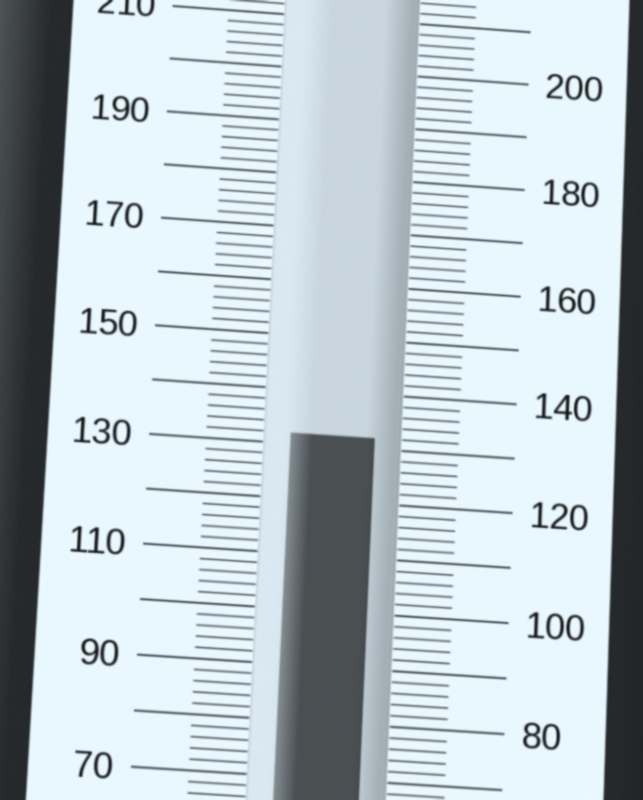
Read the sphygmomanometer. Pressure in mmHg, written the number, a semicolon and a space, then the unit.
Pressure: 132; mmHg
